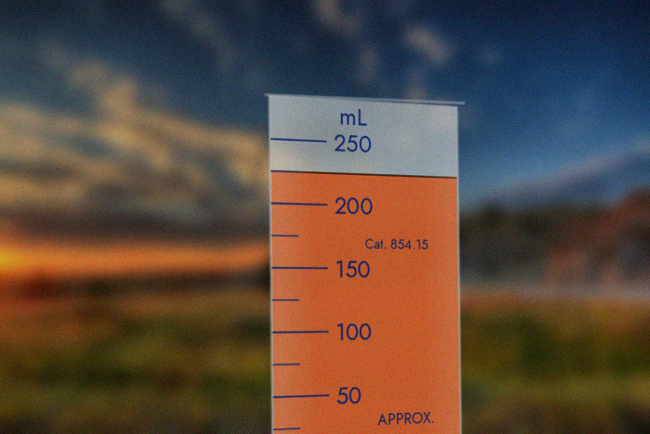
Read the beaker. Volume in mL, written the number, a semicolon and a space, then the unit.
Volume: 225; mL
